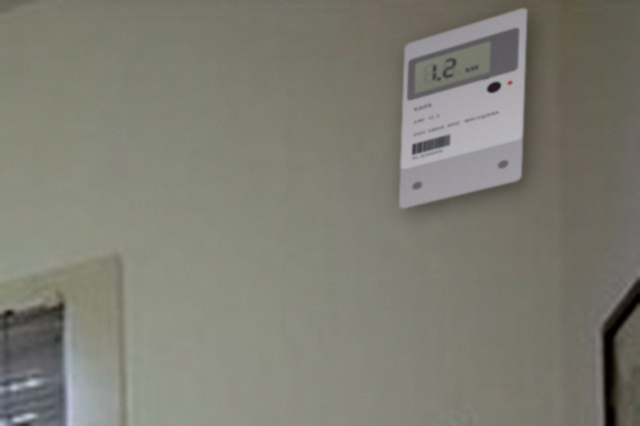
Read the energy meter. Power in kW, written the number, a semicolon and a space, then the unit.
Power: 1.2; kW
